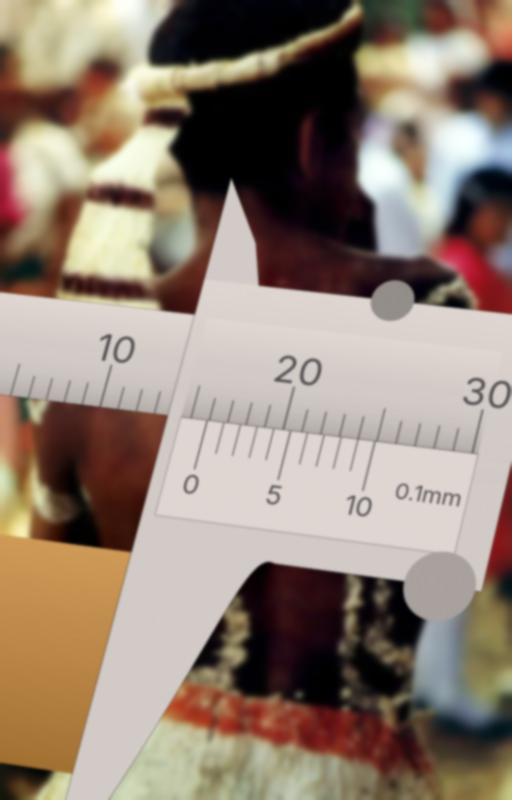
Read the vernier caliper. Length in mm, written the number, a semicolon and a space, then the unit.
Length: 15.9; mm
